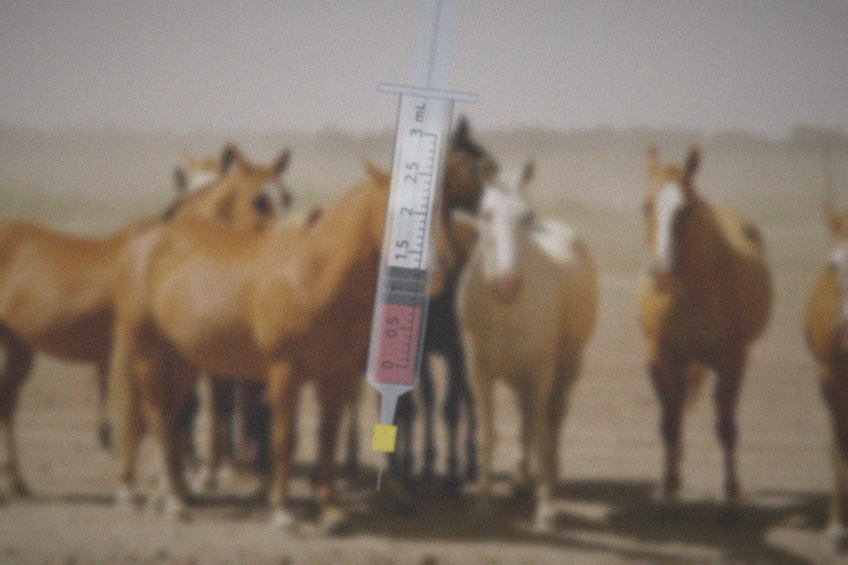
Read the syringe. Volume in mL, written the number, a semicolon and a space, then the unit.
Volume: 0.8; mL
